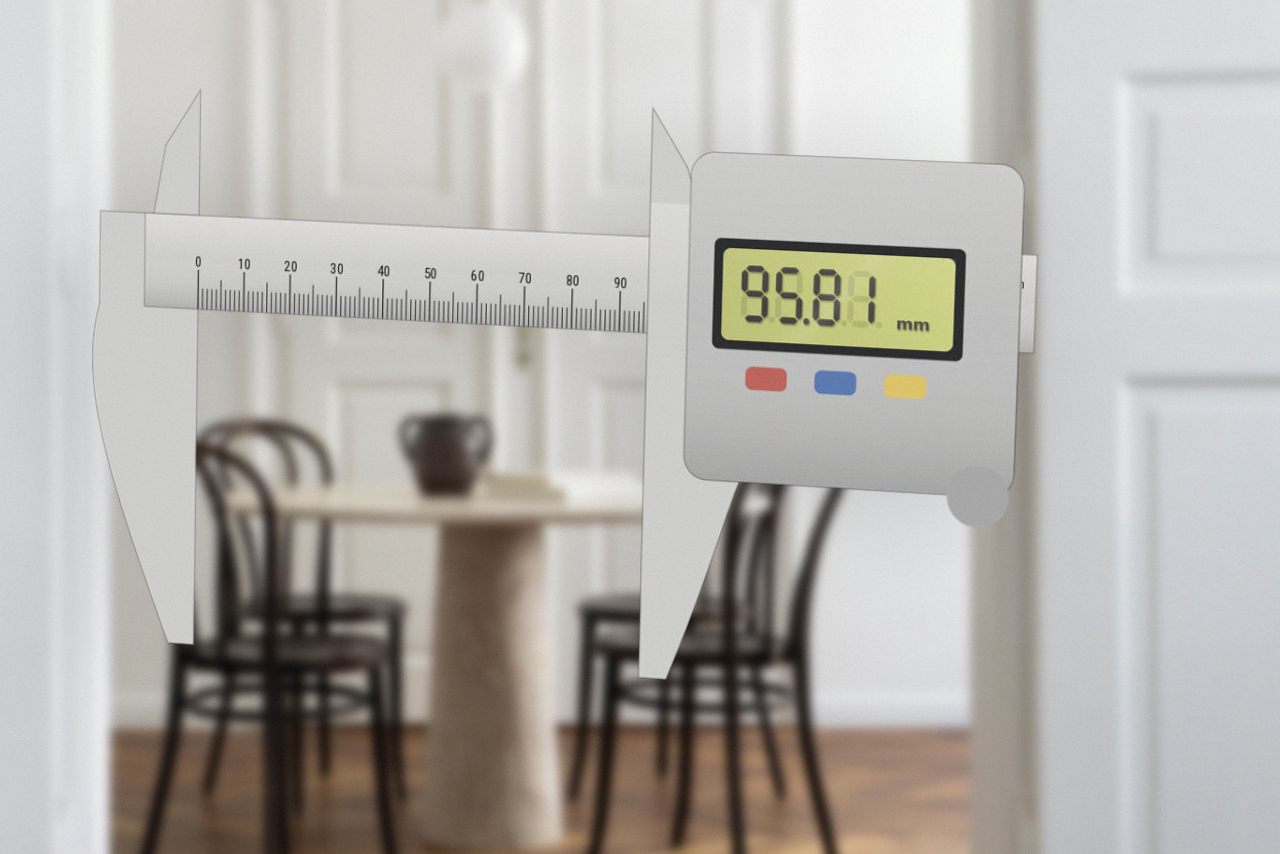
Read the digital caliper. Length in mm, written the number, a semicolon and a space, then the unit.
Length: 95.81; mm
